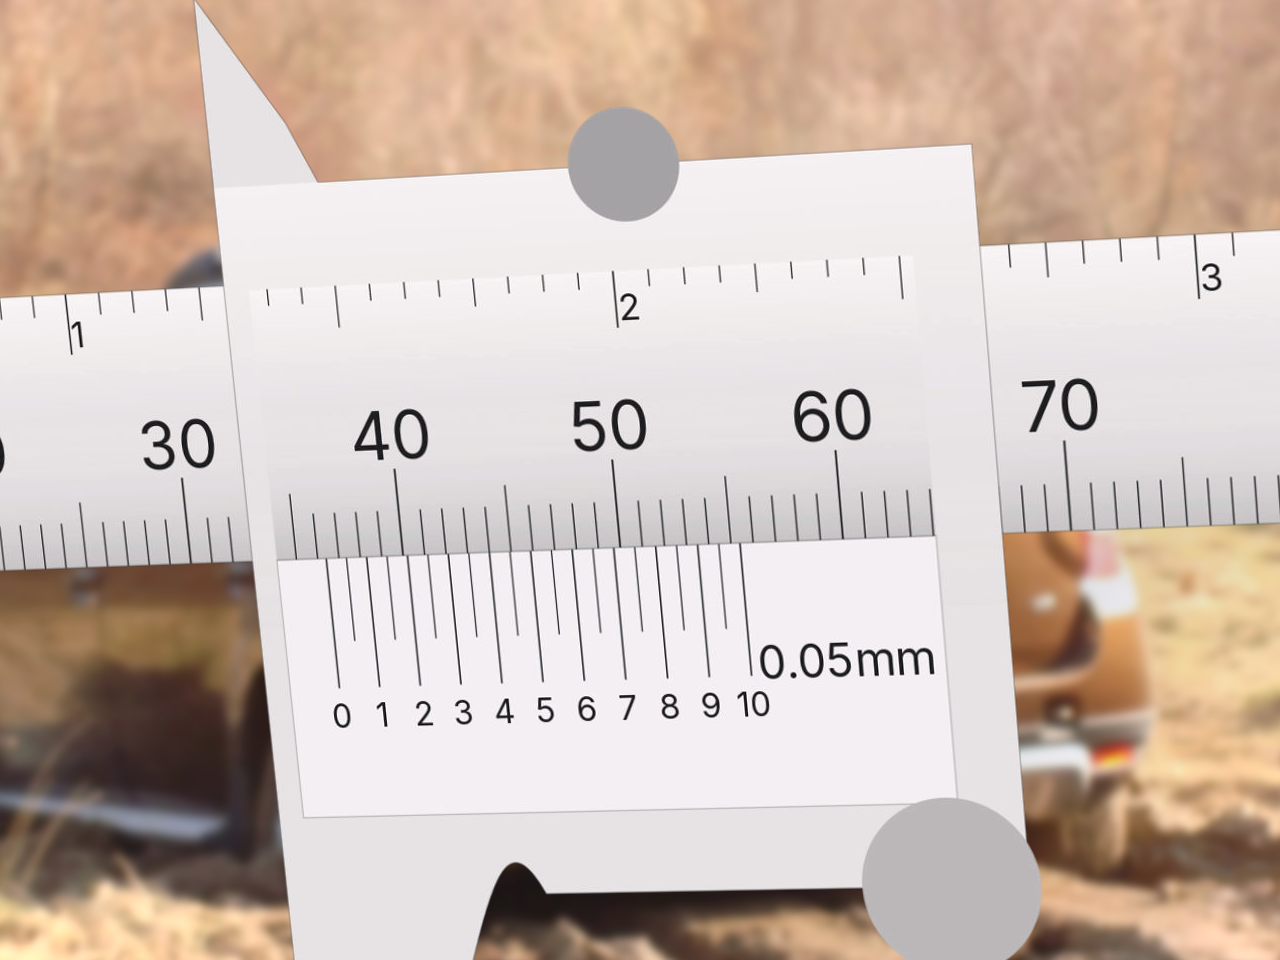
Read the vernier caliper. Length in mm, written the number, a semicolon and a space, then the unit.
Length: 36.4; mm
